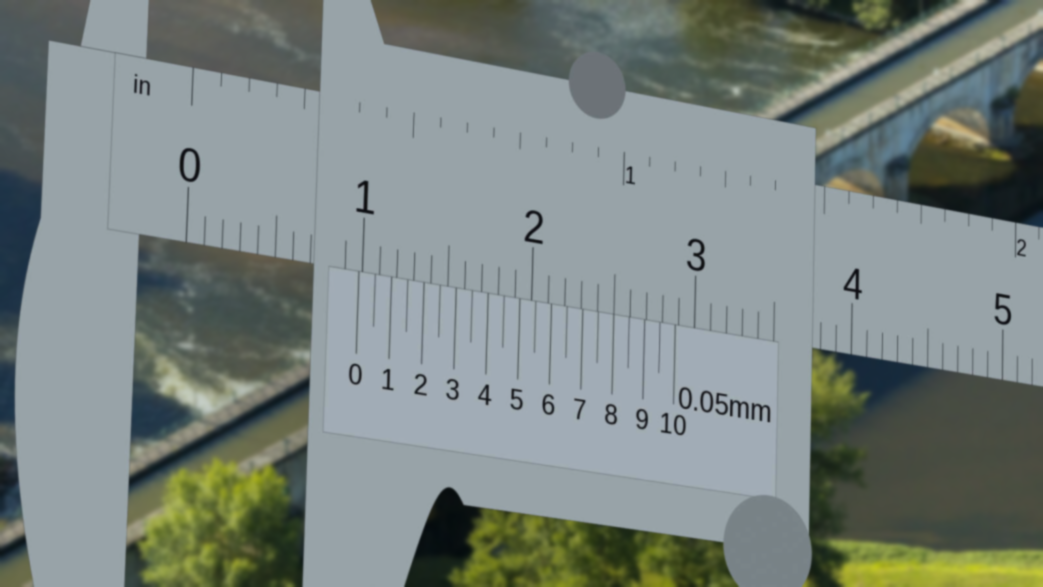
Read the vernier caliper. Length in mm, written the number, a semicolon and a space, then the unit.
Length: 9.8; mm
